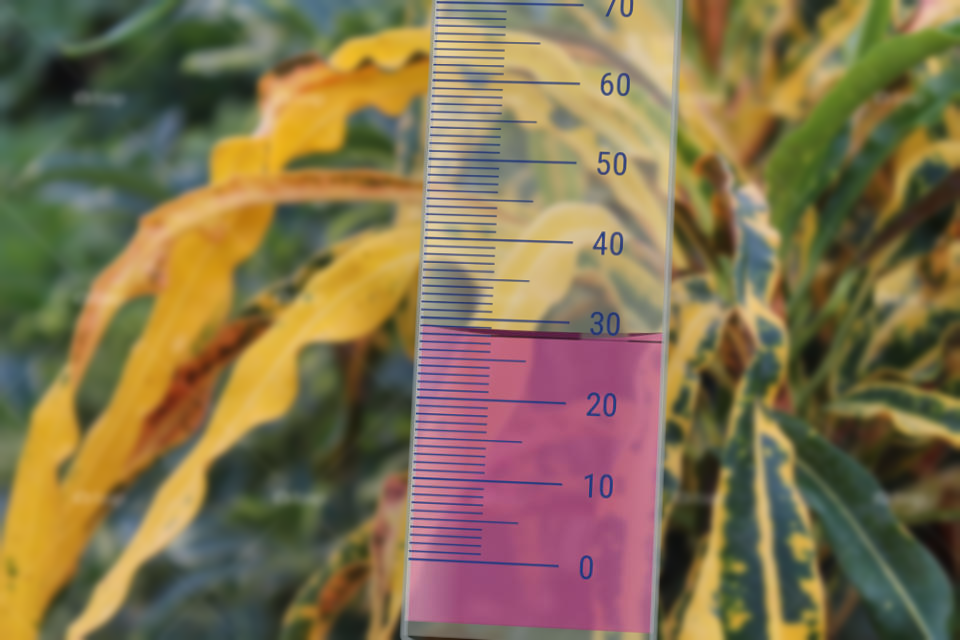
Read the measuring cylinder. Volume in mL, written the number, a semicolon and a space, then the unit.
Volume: 28; mL
